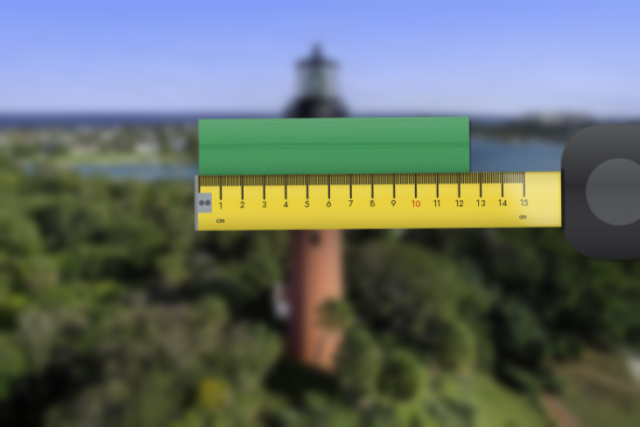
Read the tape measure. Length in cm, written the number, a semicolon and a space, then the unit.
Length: 12.5; cm
